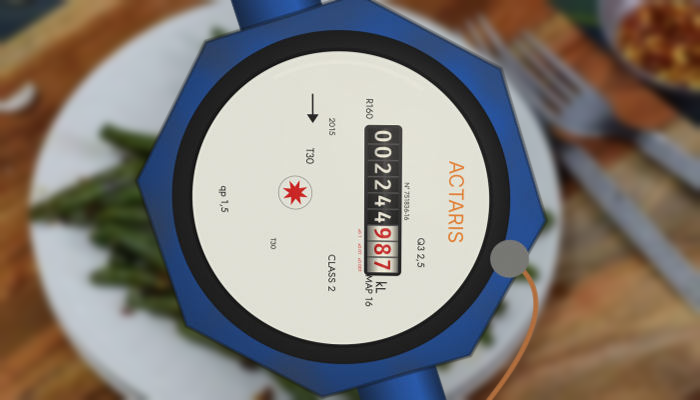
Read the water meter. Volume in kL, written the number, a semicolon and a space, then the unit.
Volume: 2244.987; kL
